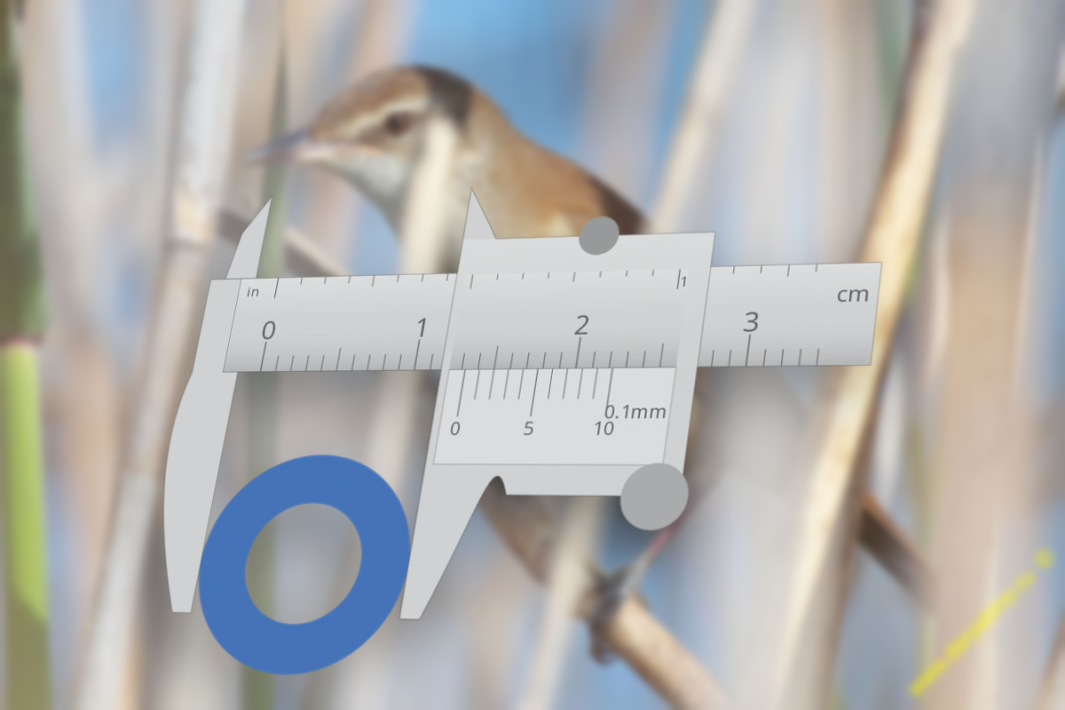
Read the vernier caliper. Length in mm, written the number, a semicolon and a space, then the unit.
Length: 13.2; mm
